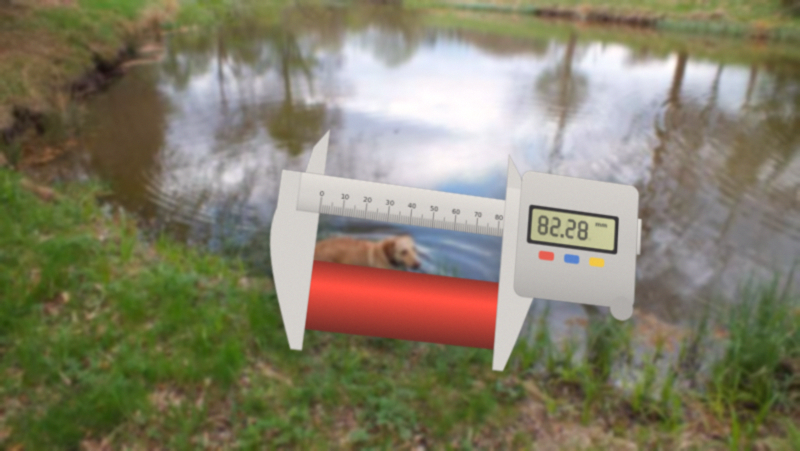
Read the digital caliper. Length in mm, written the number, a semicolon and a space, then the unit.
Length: 82.28; mm
